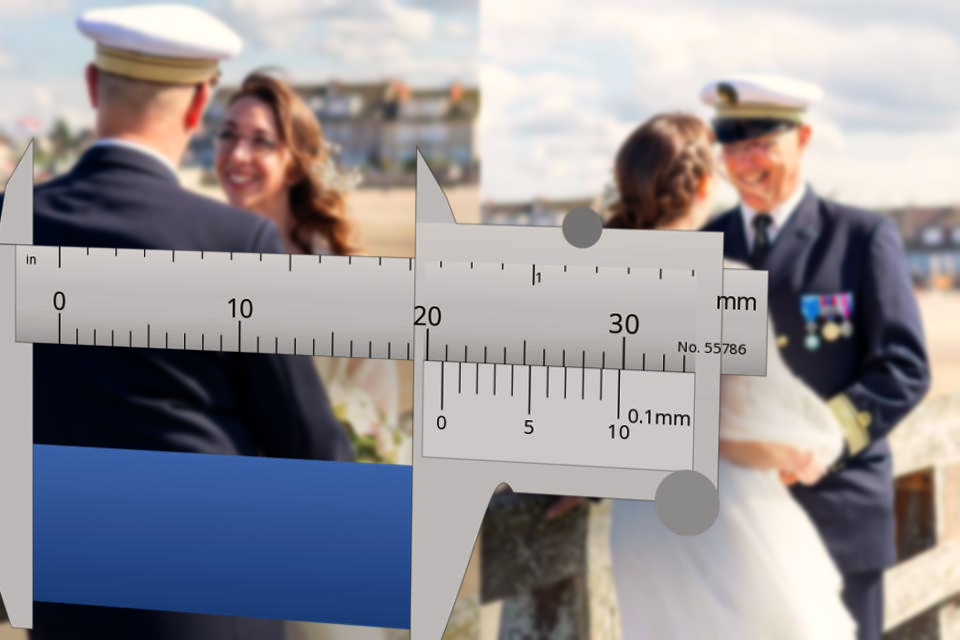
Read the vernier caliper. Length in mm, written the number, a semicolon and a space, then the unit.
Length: 20.8; mm
